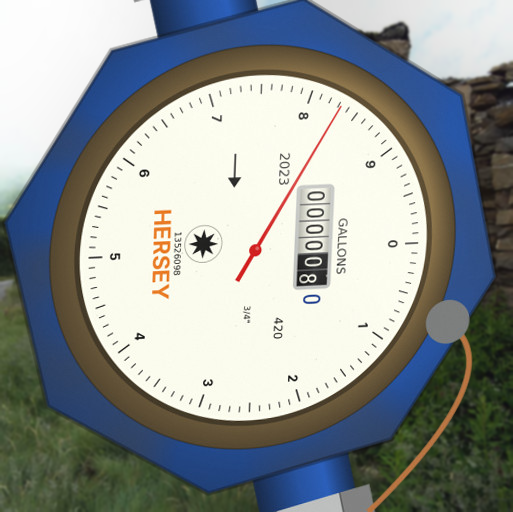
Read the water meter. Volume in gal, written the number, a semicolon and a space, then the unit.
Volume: 78.3; gal
